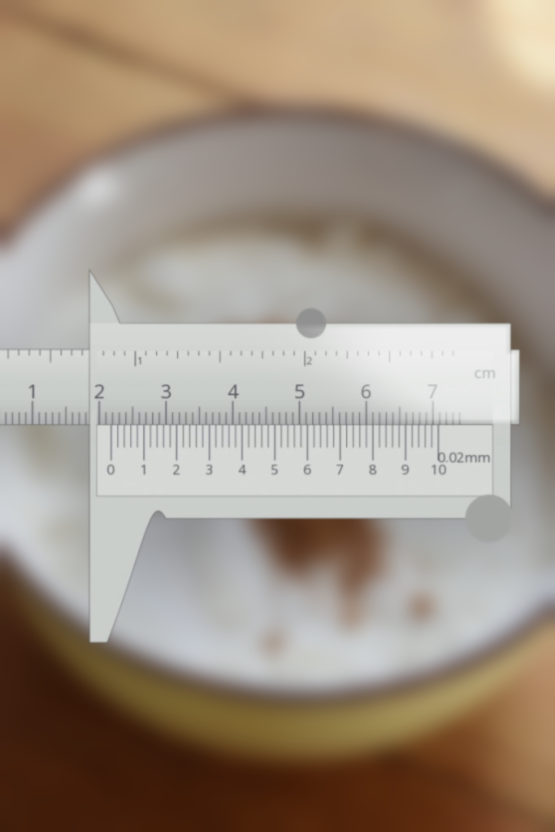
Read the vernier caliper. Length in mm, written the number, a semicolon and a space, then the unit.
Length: 21.8; mm
